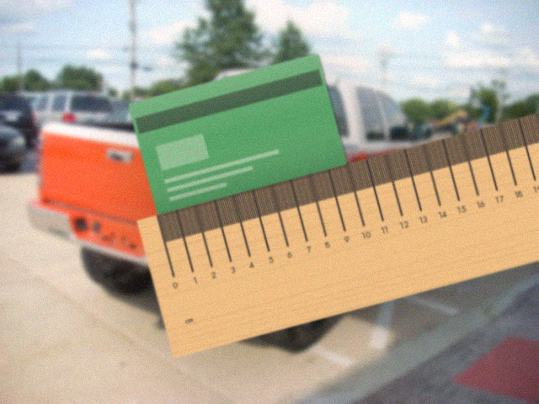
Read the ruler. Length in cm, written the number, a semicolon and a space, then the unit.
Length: 10; cm
